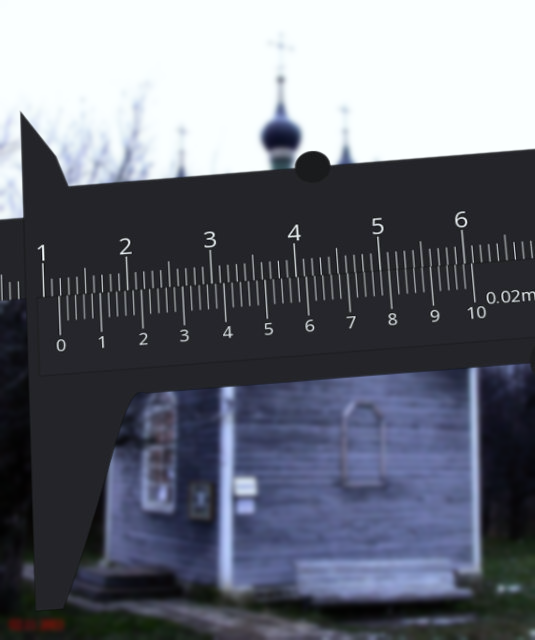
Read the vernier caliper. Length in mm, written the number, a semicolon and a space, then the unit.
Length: 11.8; mm
